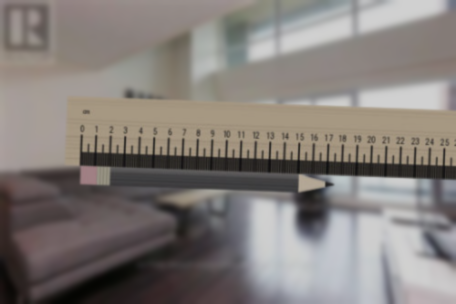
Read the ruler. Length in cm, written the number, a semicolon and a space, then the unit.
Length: 17.5; cm
